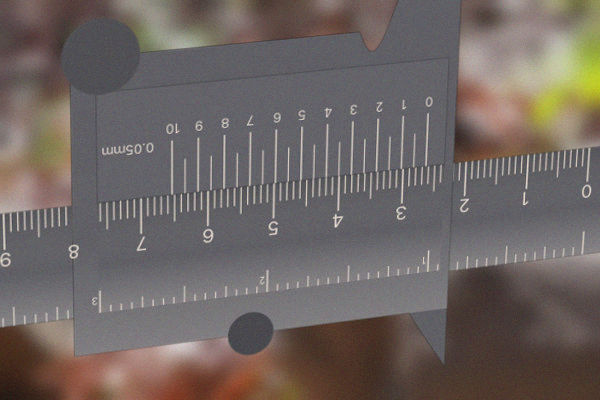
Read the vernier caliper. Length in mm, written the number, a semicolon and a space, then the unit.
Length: 26.4; mm
